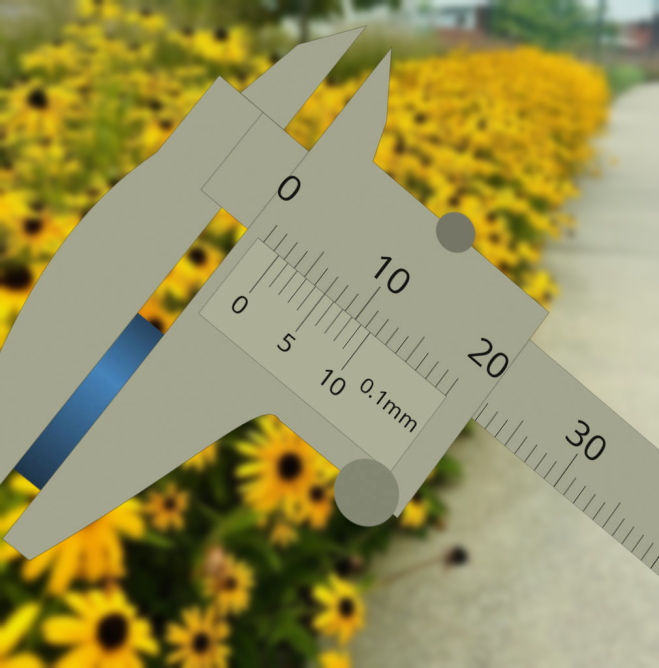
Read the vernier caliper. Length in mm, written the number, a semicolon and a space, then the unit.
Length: 2.5; mm
